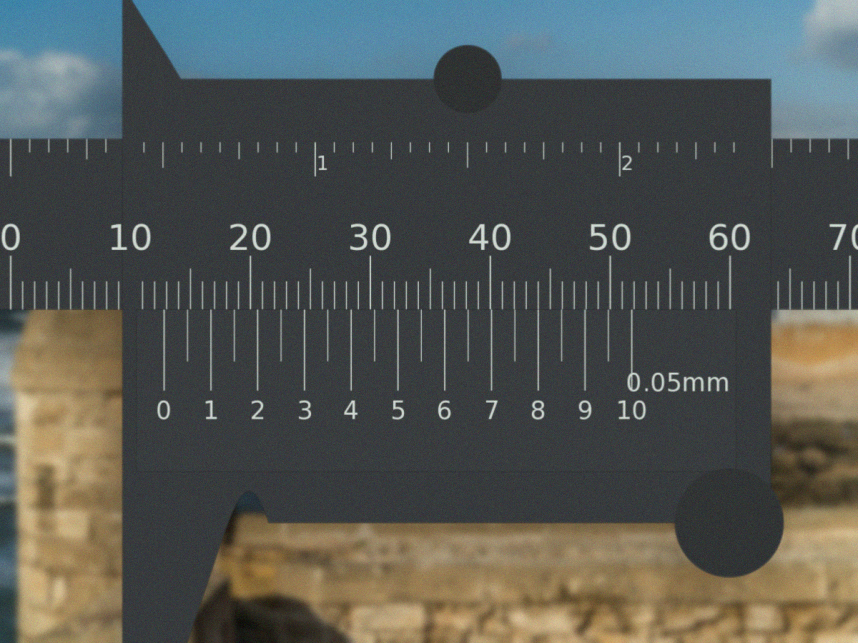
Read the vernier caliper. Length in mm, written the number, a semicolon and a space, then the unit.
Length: 12.8; mm
